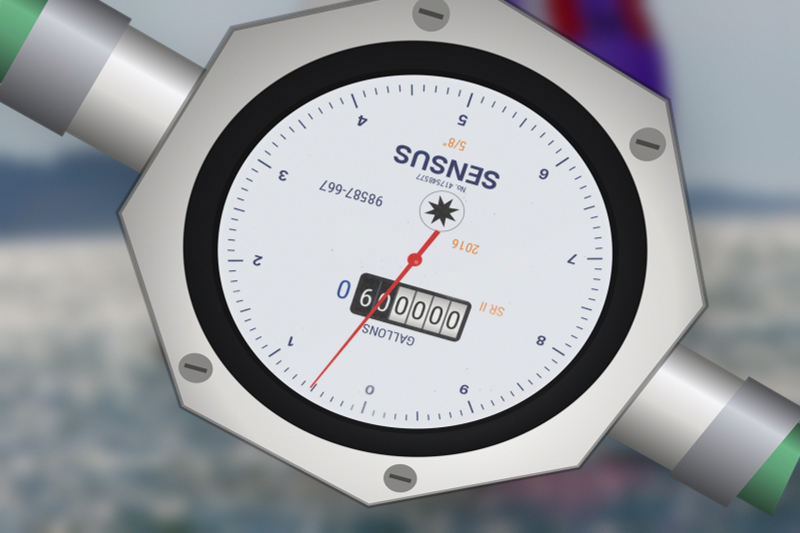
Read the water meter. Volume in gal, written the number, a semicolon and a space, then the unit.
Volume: 90.5; gal
